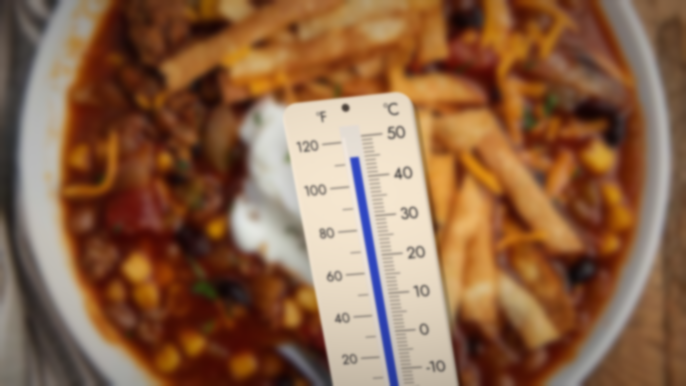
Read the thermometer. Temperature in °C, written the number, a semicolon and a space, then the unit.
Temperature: 45; °C
